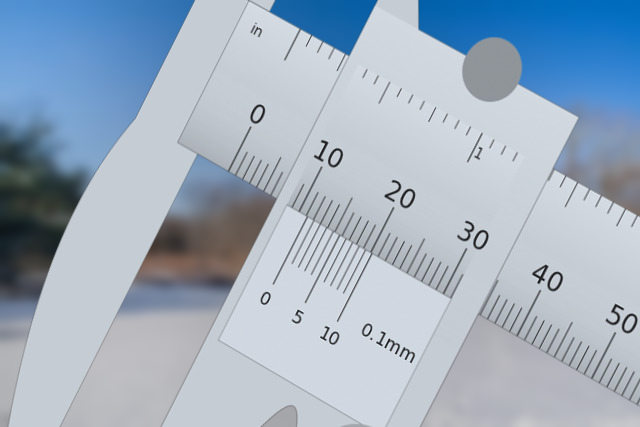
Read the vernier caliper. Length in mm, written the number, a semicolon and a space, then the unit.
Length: 11.2; mm
